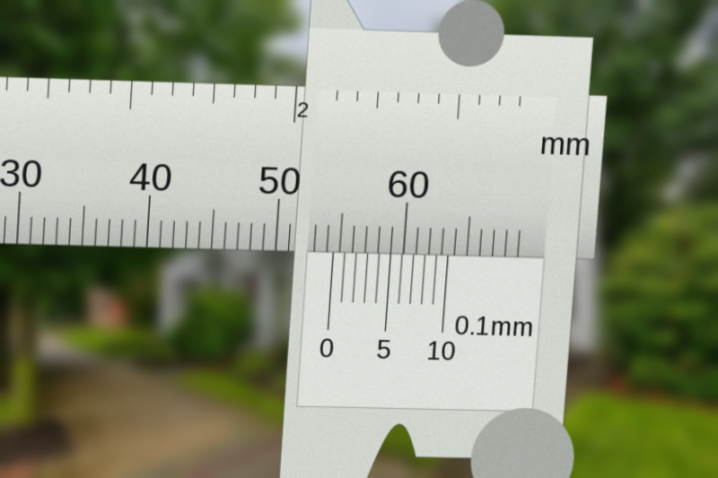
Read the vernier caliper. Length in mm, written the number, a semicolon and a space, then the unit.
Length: 54.5; mm
